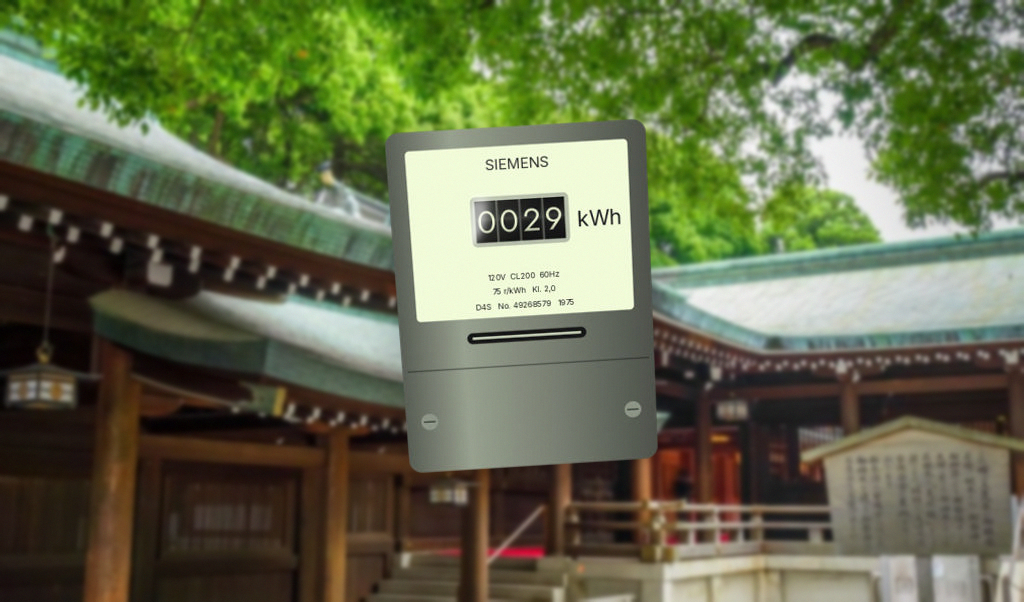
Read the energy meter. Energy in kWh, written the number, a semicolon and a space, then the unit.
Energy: 29; kWh
